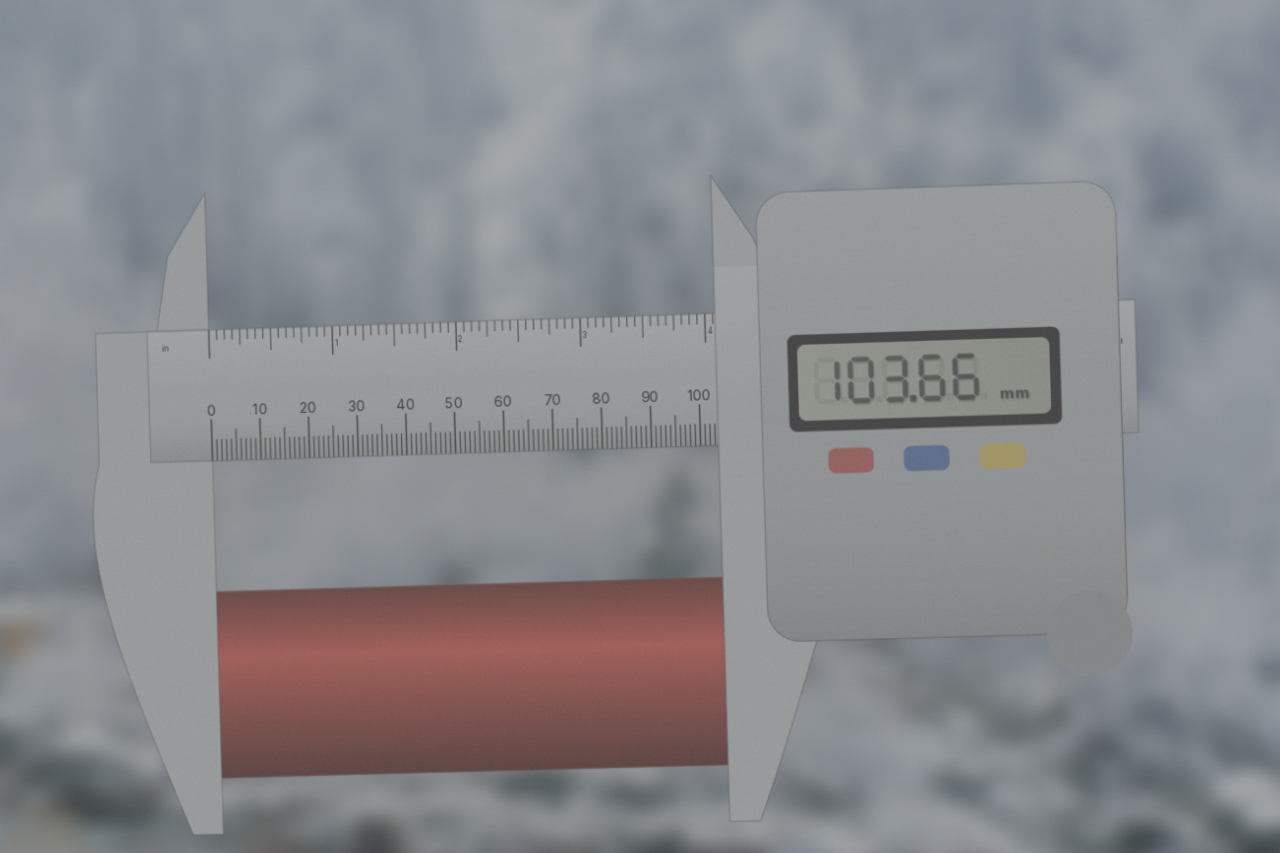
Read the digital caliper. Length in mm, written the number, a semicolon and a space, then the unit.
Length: 103.66; mm
